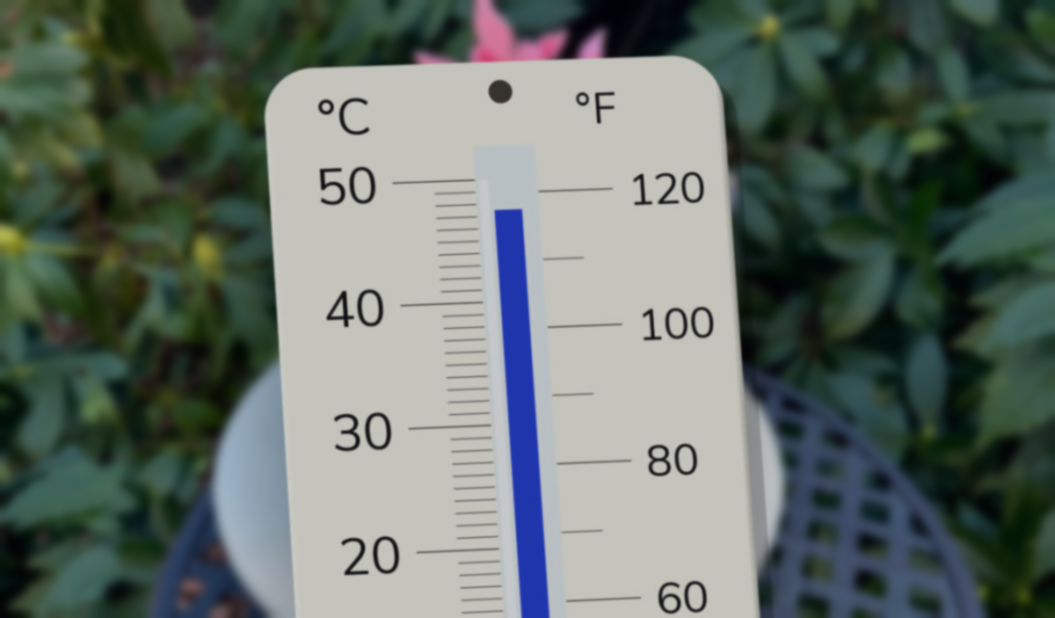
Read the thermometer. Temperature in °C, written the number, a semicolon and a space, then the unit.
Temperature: 47.5; °C
